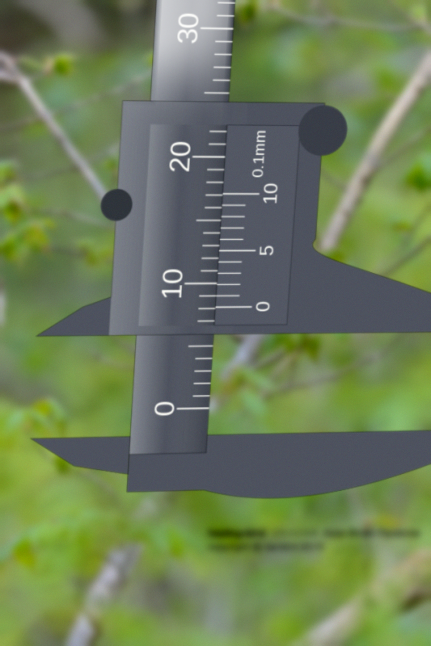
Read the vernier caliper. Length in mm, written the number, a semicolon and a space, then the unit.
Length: 8.1; mm
